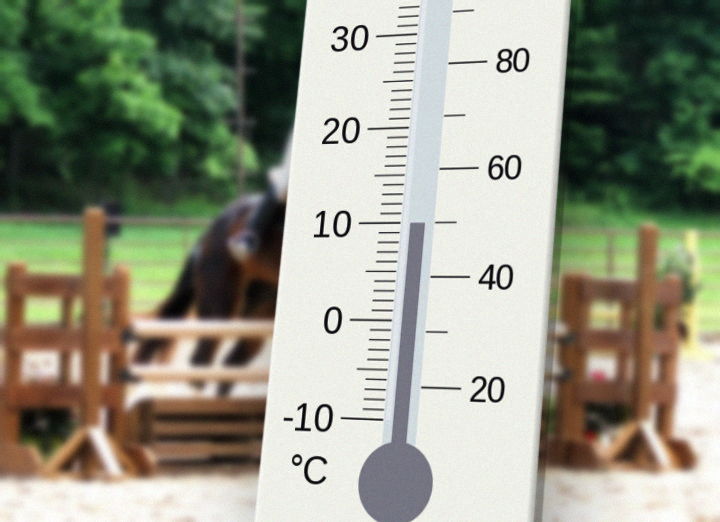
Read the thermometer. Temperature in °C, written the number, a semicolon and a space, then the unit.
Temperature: 10; °C
